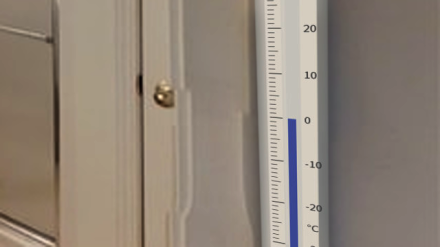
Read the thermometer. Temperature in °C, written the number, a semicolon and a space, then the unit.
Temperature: 0; °C
